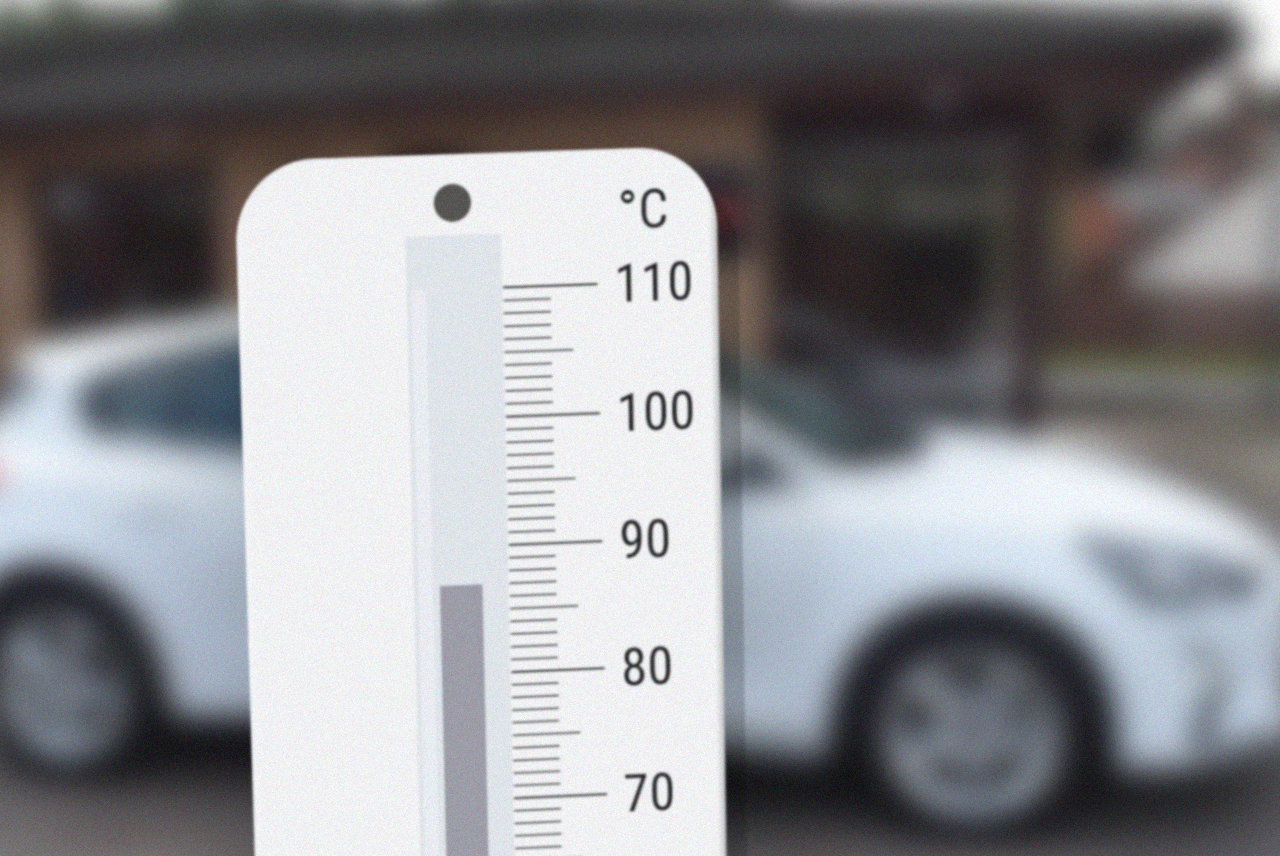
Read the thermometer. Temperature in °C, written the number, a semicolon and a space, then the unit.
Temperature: 87; °C
